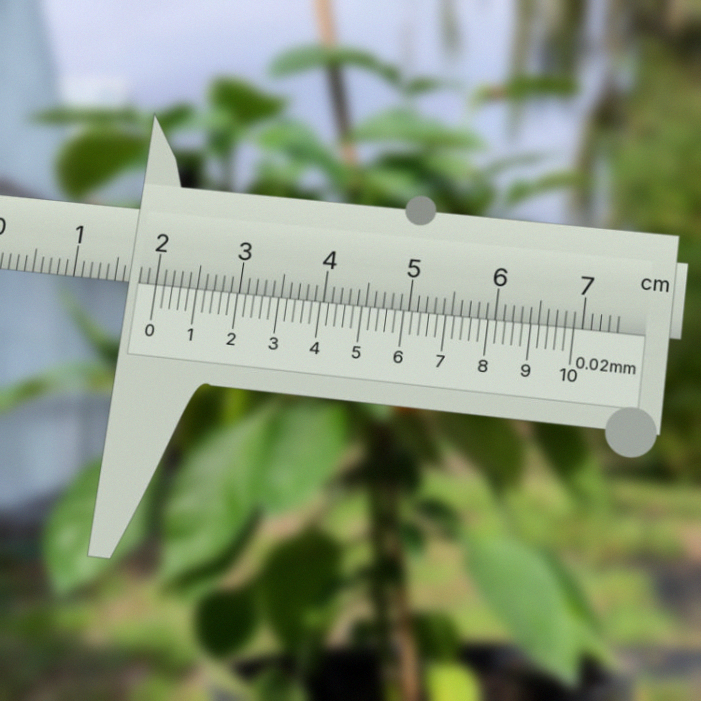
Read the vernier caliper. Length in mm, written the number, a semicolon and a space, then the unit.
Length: 20.0; mm
